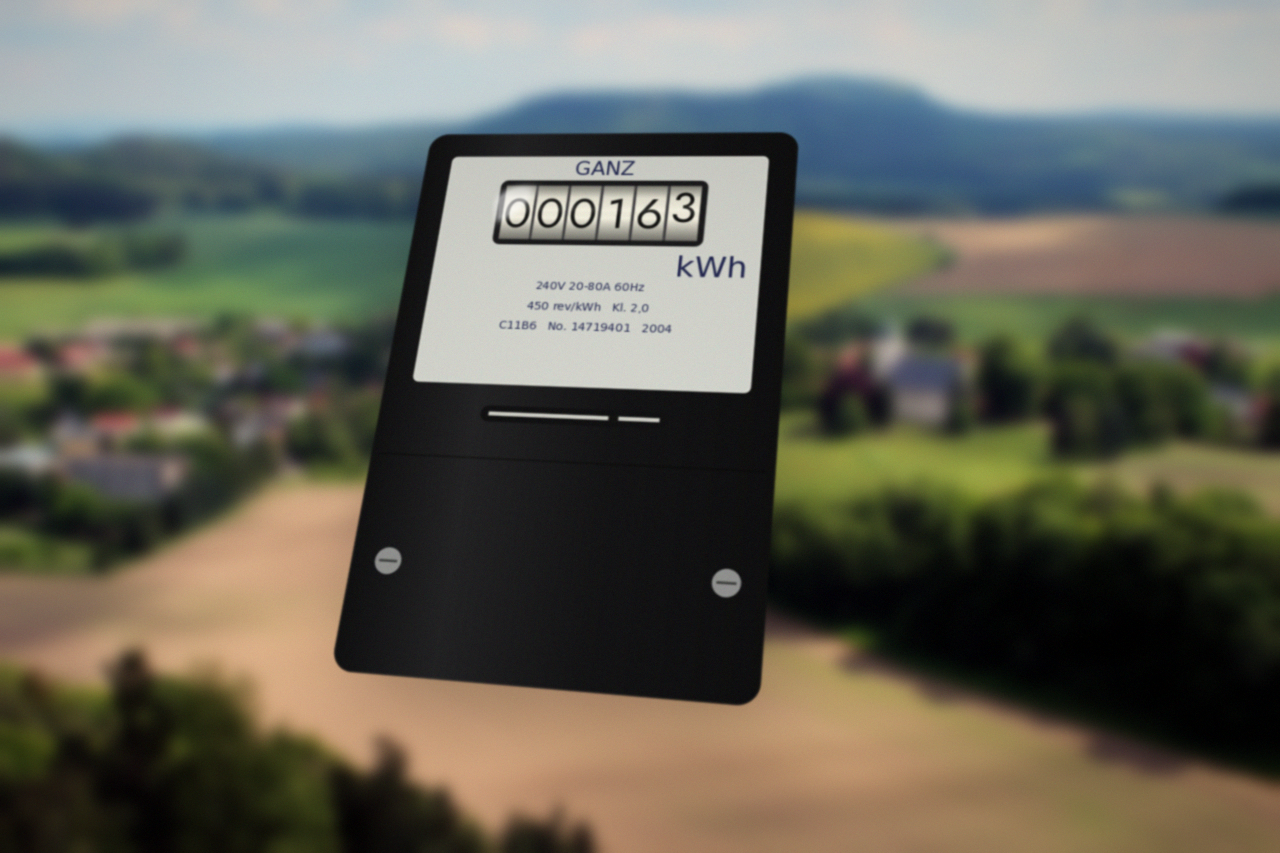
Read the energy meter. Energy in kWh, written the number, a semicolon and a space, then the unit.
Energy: 163; kWh
